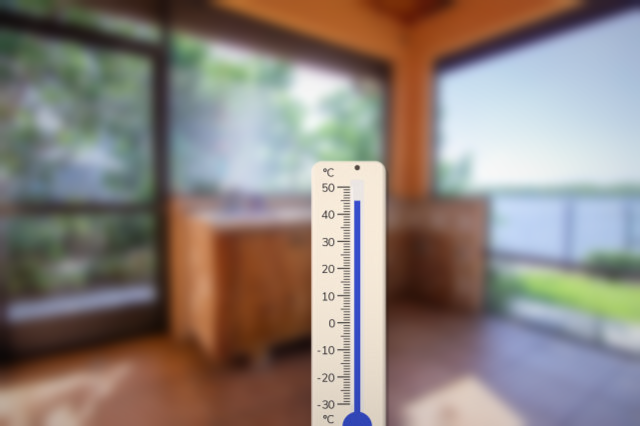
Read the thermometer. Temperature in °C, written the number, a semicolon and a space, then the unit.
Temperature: 45; °C
